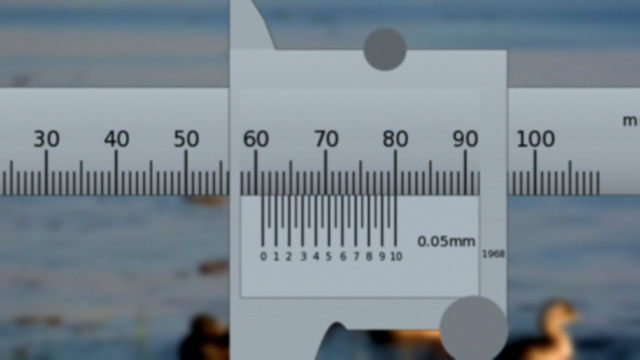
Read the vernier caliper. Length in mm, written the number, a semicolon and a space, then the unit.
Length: 61.0; mm
